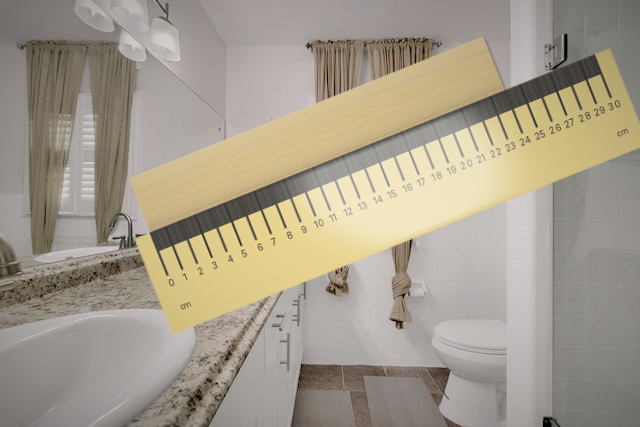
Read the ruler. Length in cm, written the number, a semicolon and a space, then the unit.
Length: 24; cm
